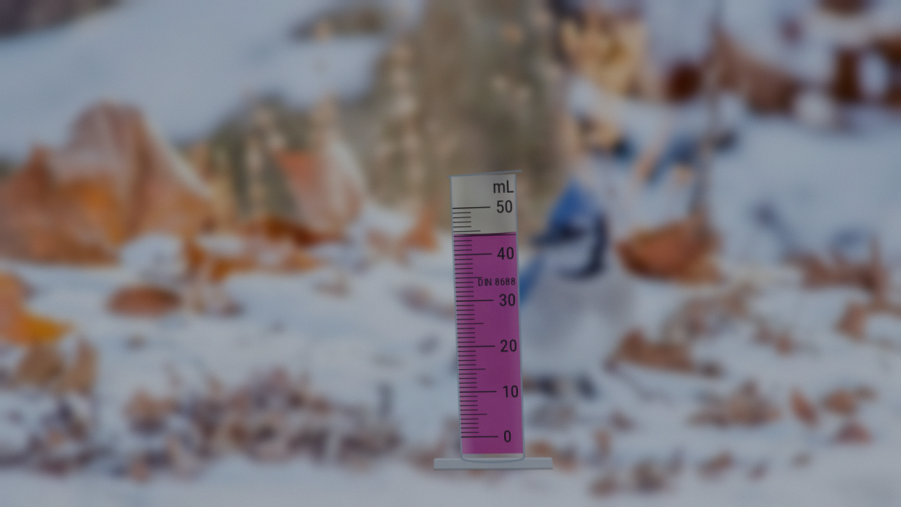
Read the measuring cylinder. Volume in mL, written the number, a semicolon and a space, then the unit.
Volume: 44; mL
